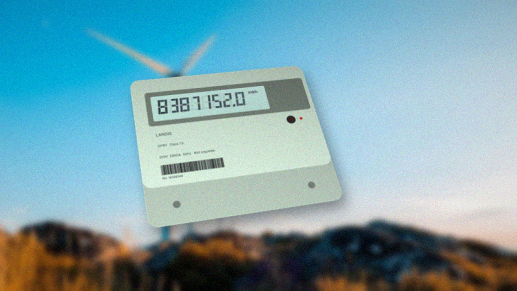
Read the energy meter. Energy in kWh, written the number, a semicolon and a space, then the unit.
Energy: 8387152.0; kWh
